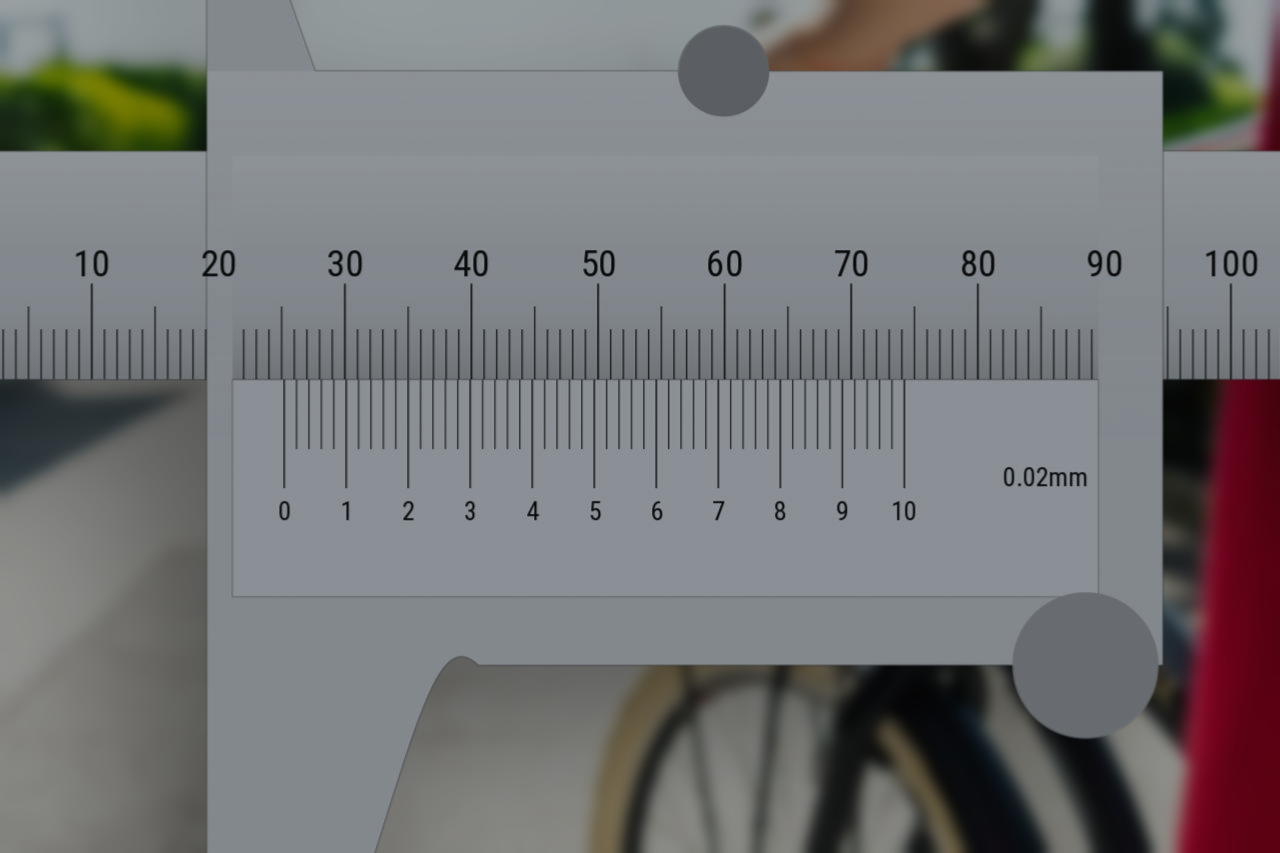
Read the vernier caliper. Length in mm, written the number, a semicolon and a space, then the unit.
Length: 25.2; mm
